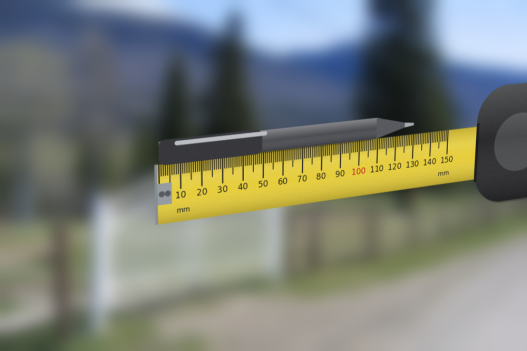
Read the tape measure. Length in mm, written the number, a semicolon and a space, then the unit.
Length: 130; mm
